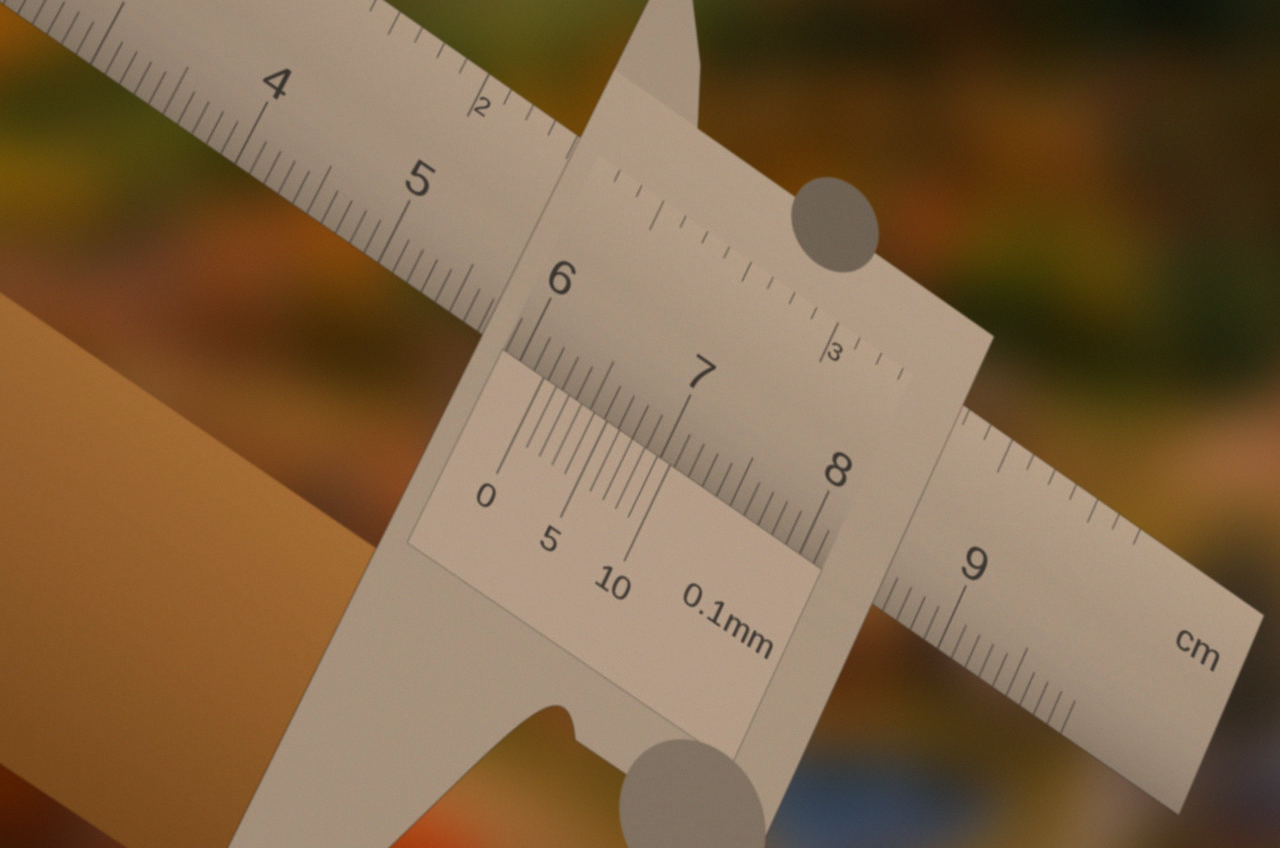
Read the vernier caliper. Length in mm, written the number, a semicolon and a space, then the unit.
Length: 61.7; mm
